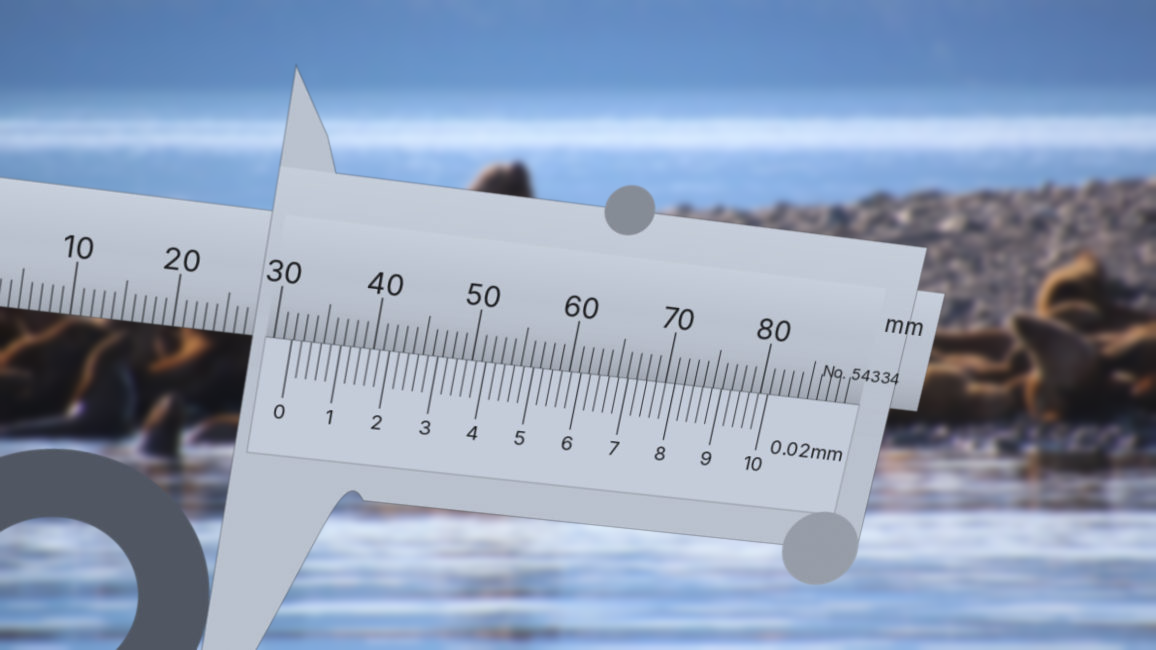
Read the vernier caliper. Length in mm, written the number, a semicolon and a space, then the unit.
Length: 31.8; mm
